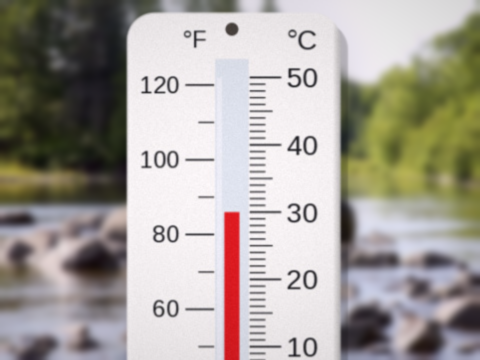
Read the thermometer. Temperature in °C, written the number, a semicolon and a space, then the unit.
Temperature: 30; °C
